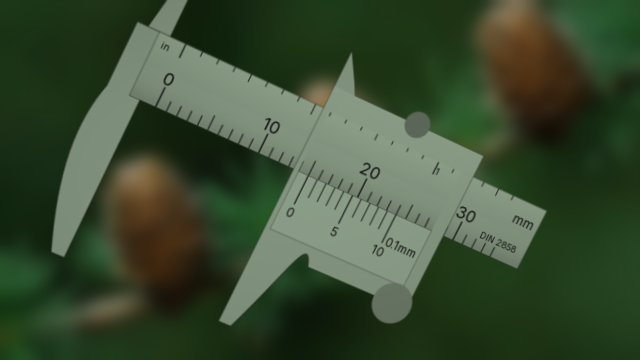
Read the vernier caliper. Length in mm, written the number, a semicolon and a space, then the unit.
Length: 15.0; mm
